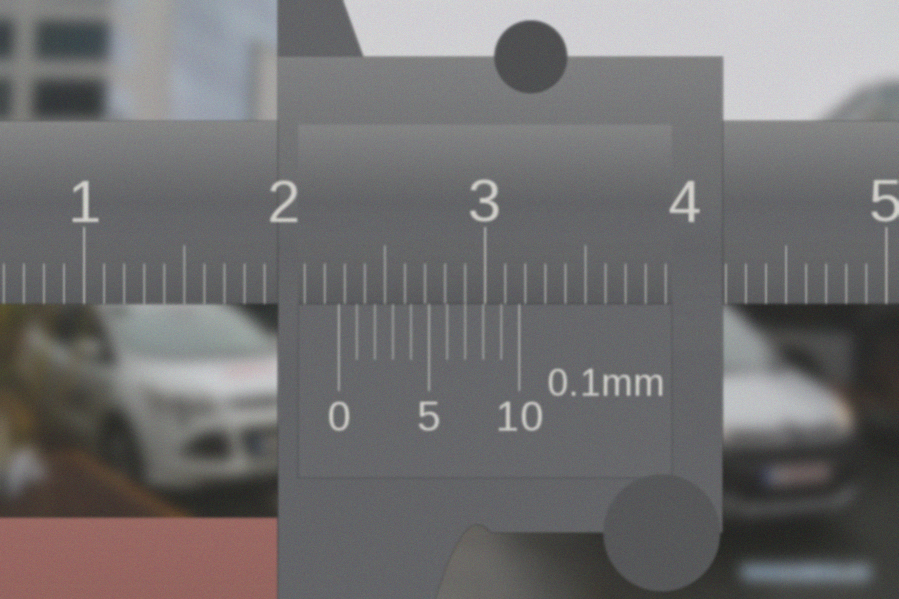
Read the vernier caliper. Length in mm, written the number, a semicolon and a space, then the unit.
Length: 22.7; mm
